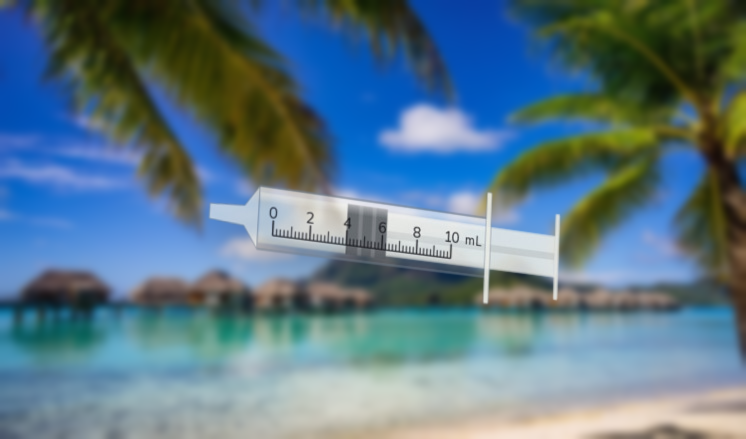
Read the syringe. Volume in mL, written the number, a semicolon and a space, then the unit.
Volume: 4; mL
